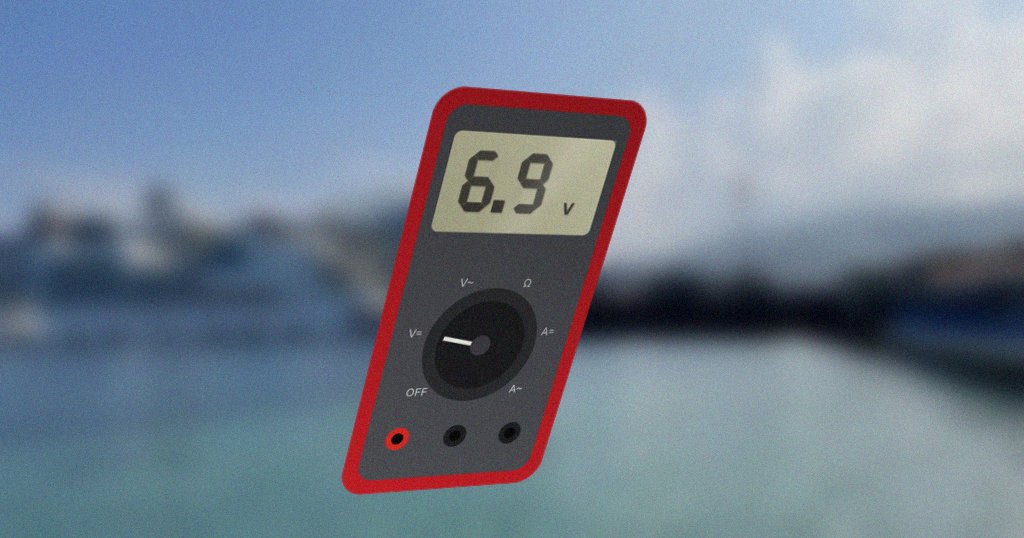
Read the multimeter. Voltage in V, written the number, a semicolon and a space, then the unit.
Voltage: 6.9; V
